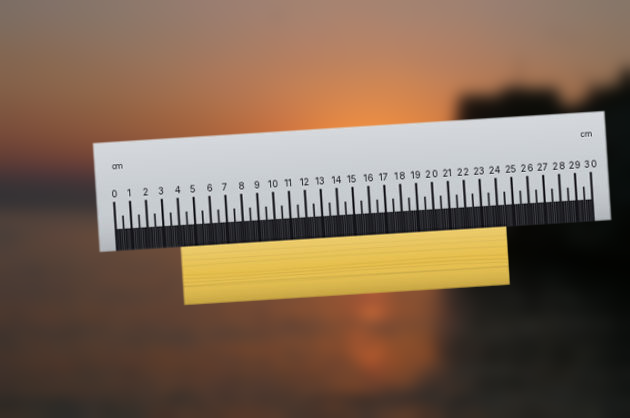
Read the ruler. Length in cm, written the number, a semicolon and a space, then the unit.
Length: 20.5; cm
